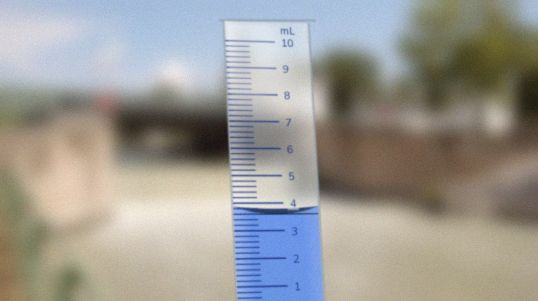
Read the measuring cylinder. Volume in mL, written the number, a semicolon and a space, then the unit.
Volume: 3.6; mL
